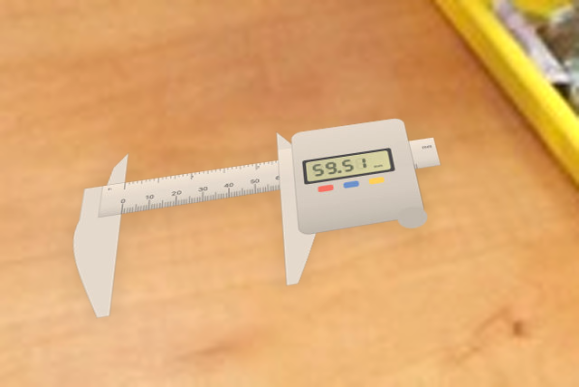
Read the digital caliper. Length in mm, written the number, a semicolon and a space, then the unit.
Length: 59.51; mm
